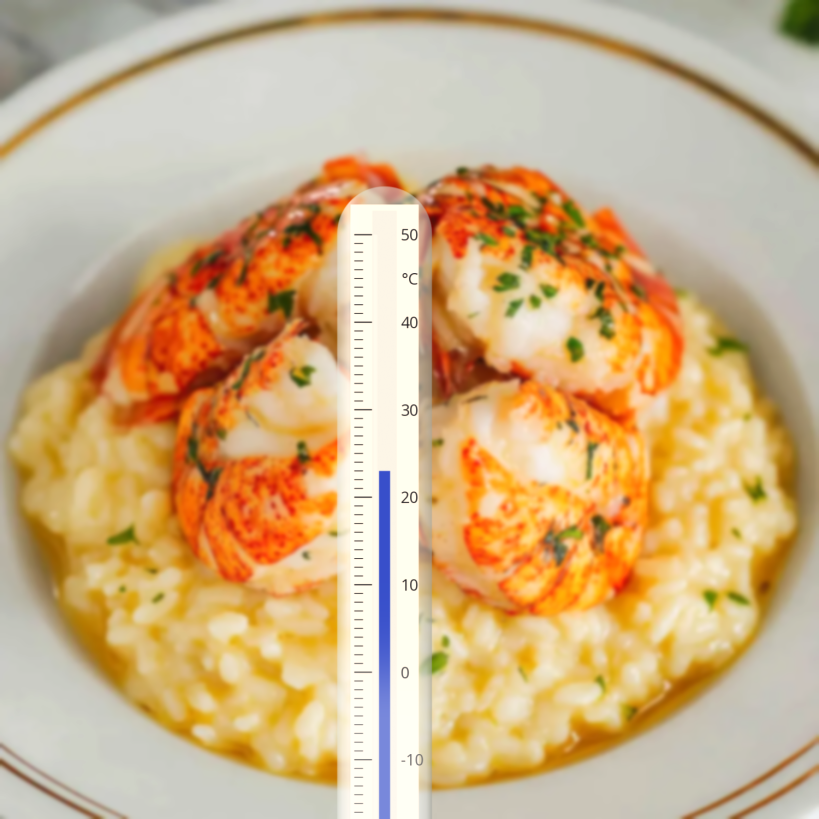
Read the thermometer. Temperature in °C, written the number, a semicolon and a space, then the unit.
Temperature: 23; °C
